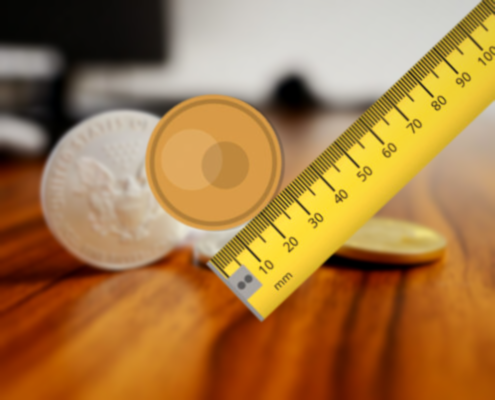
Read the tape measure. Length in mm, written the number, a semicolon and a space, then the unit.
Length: 40; mm
